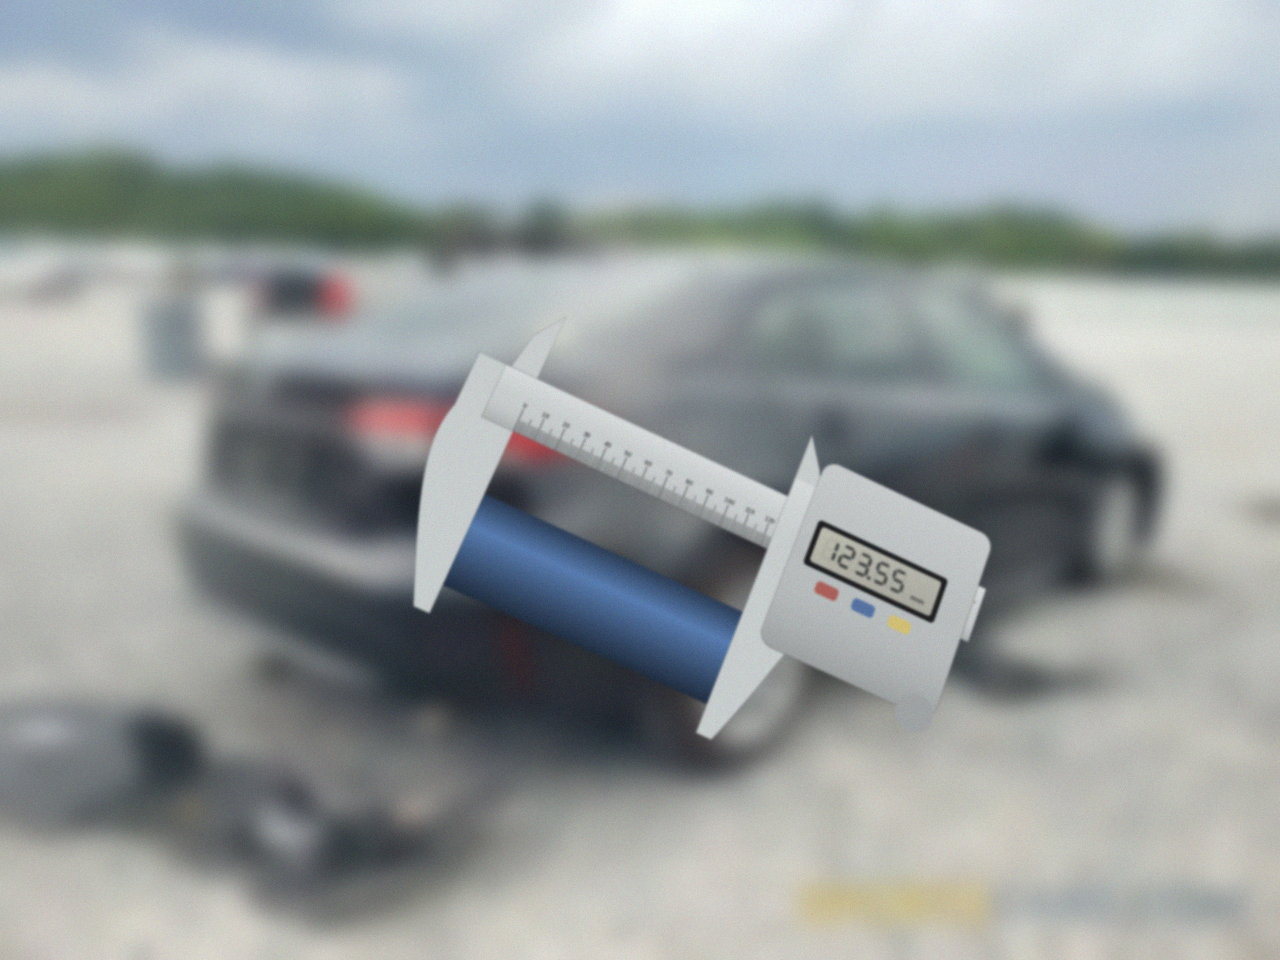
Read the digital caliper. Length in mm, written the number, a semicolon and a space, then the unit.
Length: 123.55; mm
